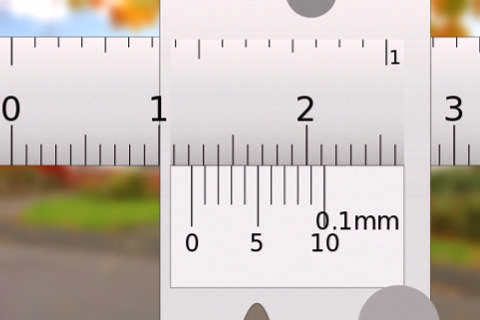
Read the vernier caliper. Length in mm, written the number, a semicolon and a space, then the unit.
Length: 12.2; mm
